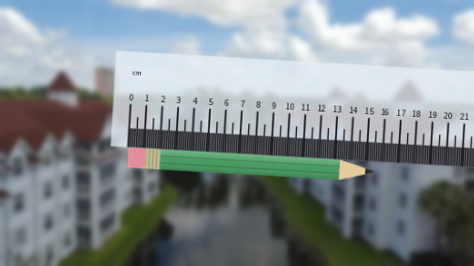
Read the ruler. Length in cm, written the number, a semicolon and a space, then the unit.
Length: 15.5; cm
